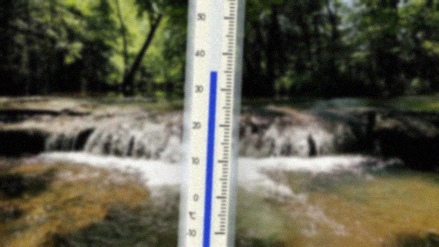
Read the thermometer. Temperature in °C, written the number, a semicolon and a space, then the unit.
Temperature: 35; °C
